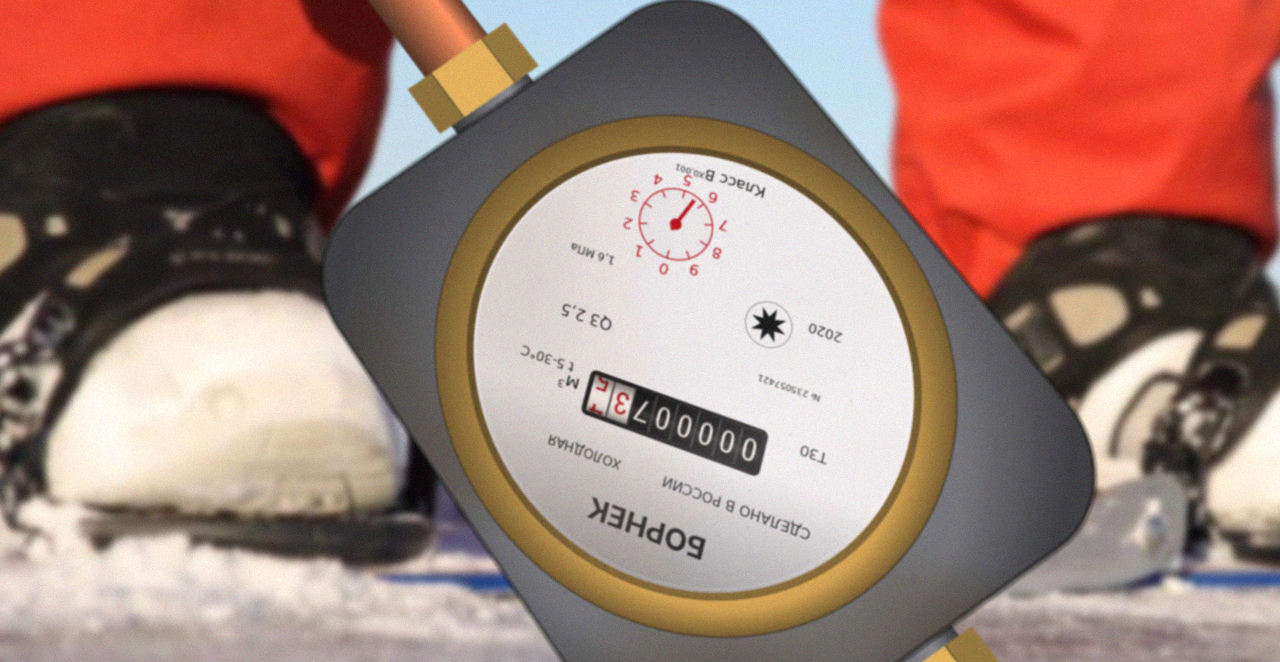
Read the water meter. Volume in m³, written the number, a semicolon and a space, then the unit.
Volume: 7.345; m³
